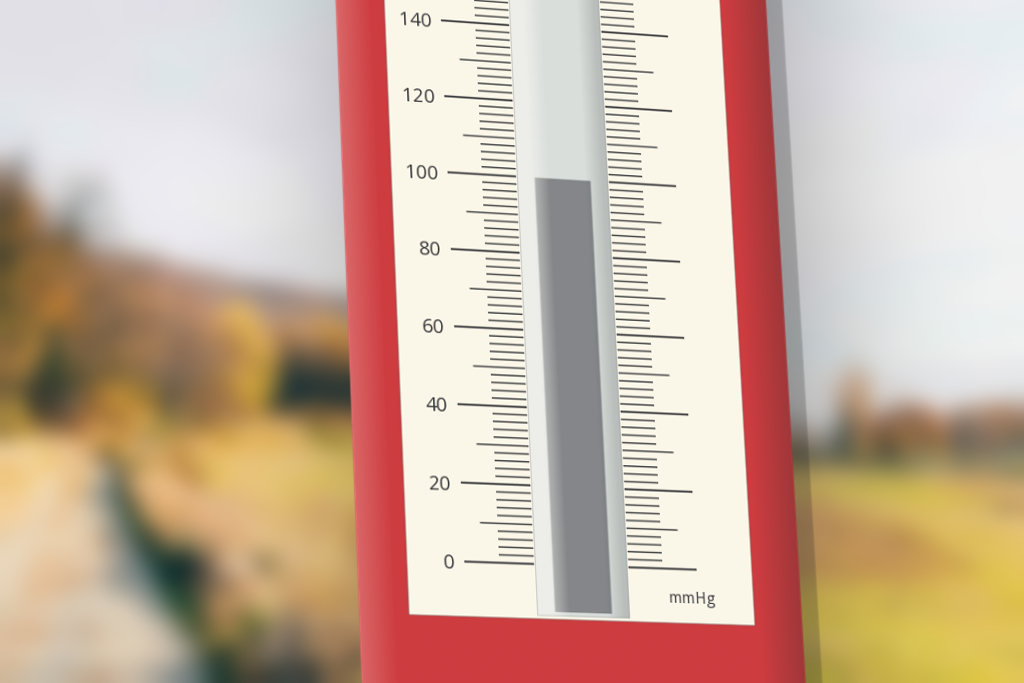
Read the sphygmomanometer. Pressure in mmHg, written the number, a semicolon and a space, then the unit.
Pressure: 100; mmHg
